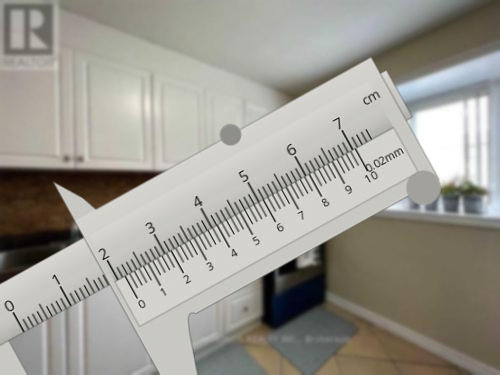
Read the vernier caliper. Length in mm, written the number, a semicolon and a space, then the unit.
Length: 21.5; mm
